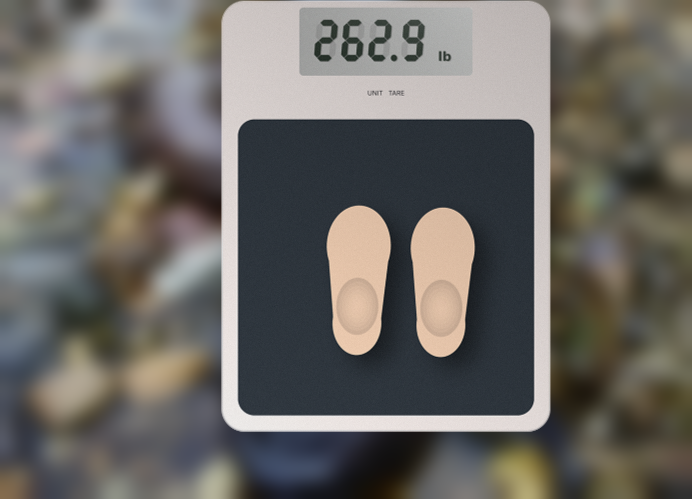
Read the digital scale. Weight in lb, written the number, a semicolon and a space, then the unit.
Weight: 262.9; lb
